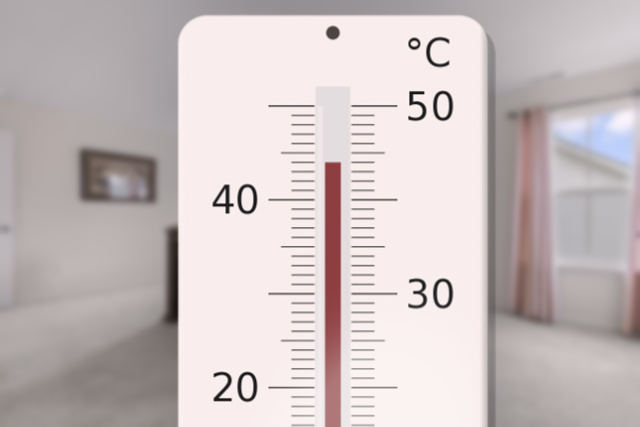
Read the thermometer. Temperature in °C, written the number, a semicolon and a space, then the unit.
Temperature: 44; °C
